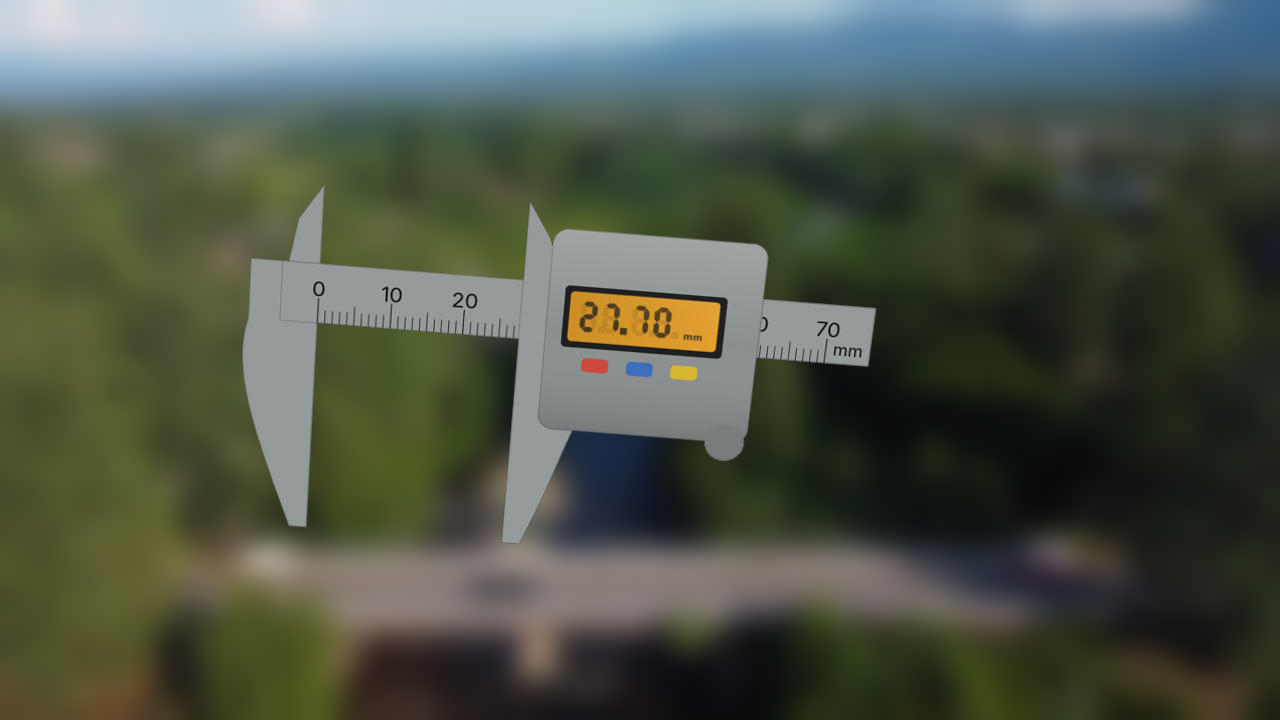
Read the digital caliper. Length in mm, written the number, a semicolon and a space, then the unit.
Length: 27.70; mm
